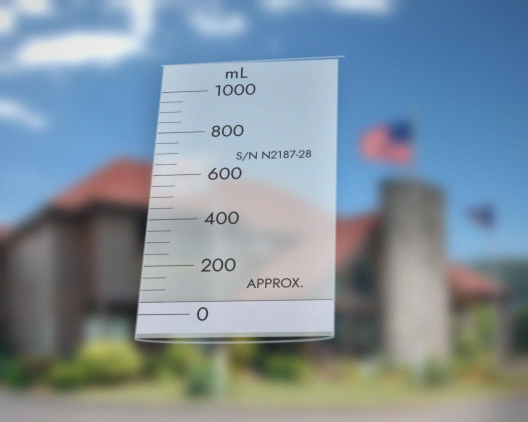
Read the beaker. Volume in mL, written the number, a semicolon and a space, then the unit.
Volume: 50; mL
